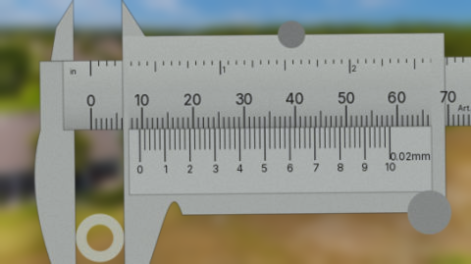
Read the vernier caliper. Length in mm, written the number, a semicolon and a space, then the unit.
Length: 9.5; mm
